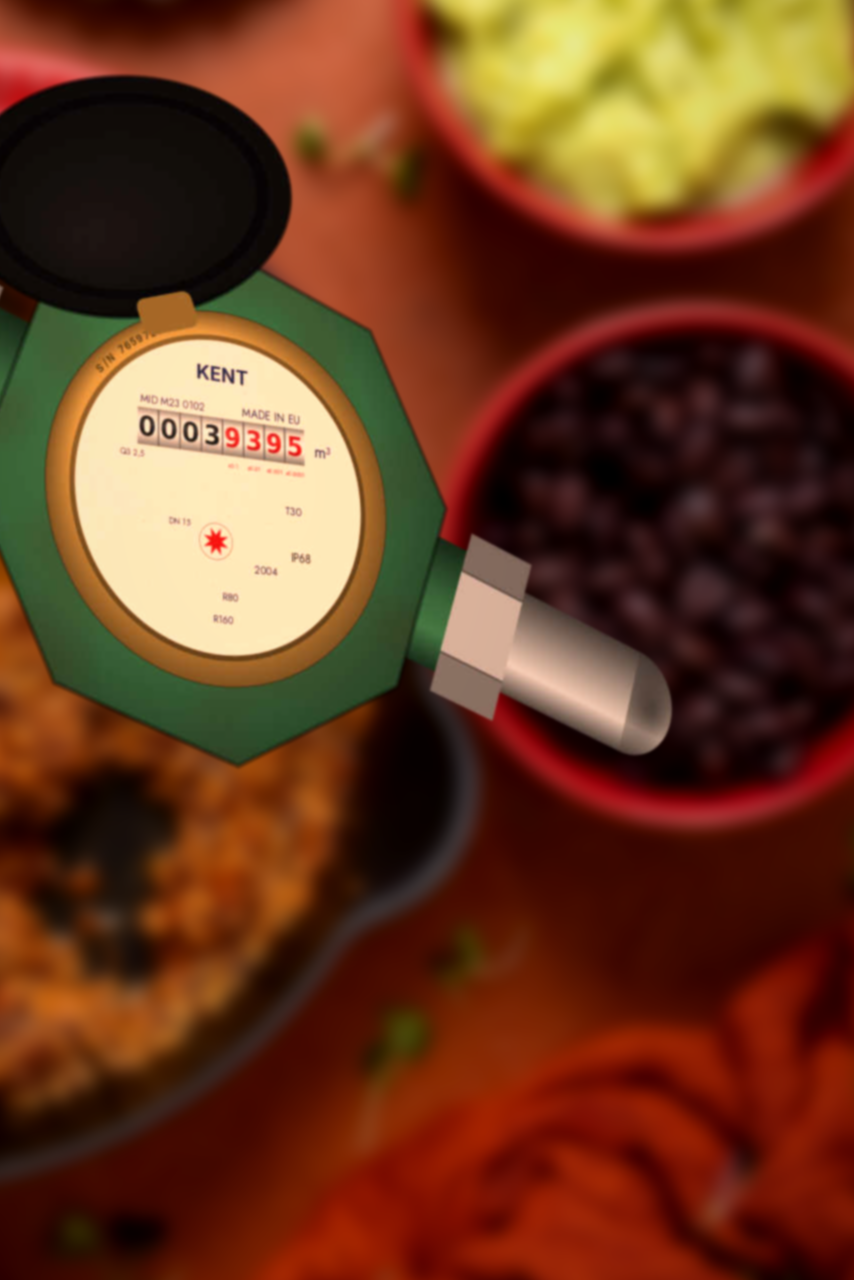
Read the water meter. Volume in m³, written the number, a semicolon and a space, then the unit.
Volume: 3.9395; m³
